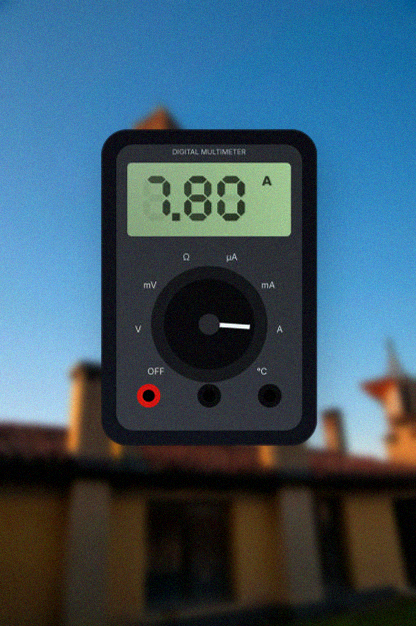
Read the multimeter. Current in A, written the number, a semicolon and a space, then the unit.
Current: 7.80; A
